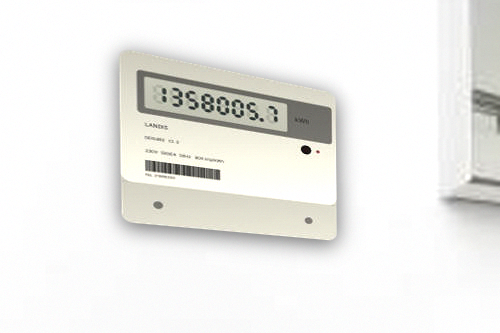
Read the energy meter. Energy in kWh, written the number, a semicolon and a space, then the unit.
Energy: 1358005.7; kWh
